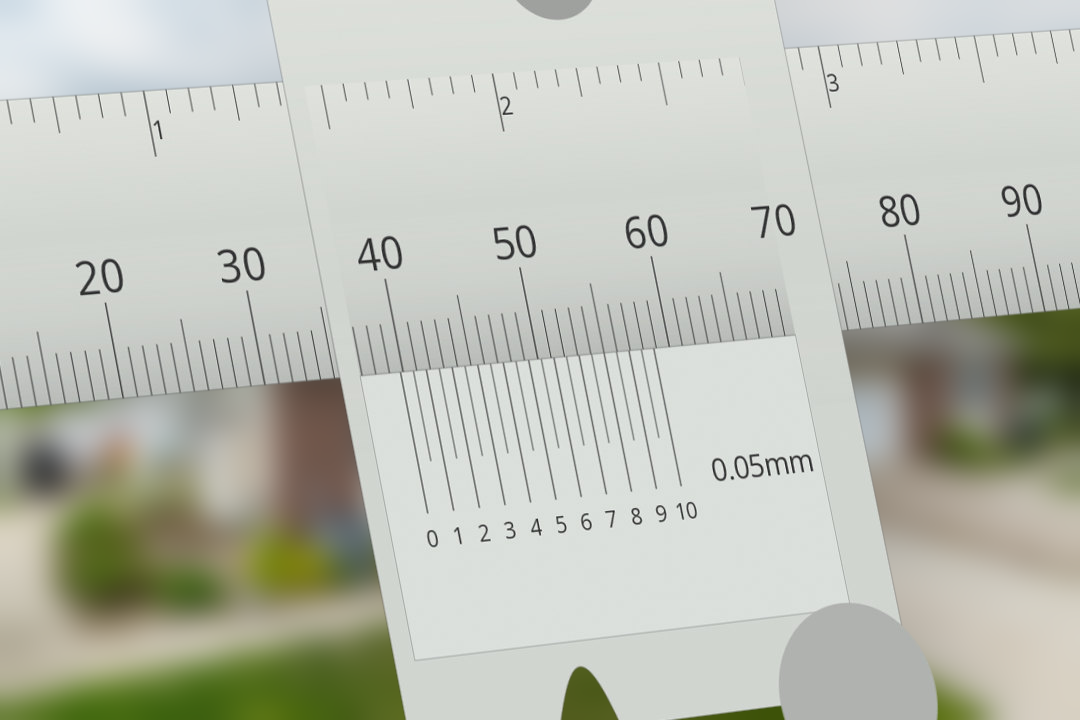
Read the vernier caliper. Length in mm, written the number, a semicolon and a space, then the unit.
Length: 39.8; mm
